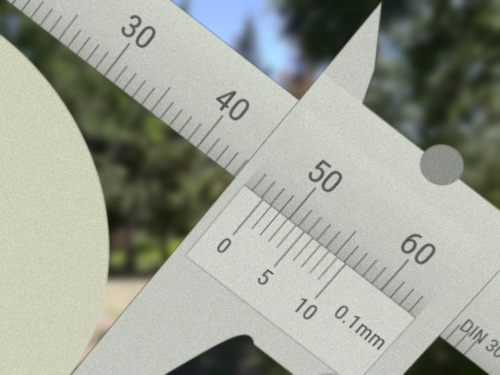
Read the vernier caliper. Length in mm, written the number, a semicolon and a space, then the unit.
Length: 47.2; mm
